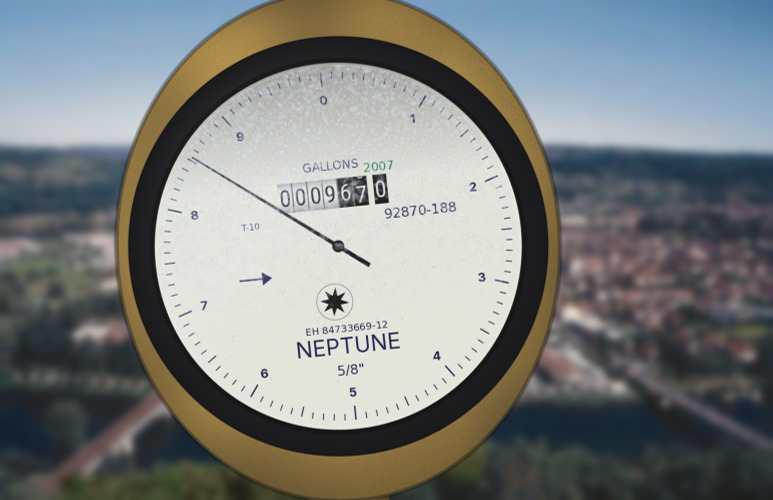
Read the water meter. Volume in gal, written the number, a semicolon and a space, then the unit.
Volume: 9668.5; gal
